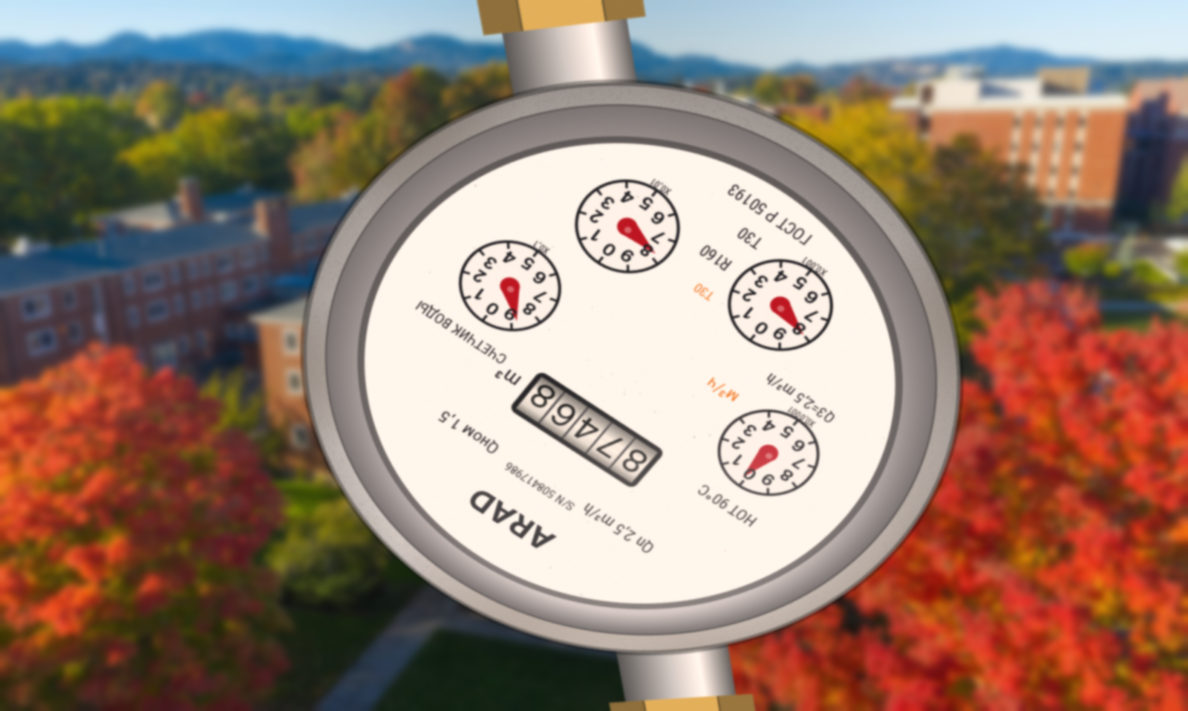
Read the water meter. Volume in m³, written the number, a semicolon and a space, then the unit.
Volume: 87467.8780; m³
